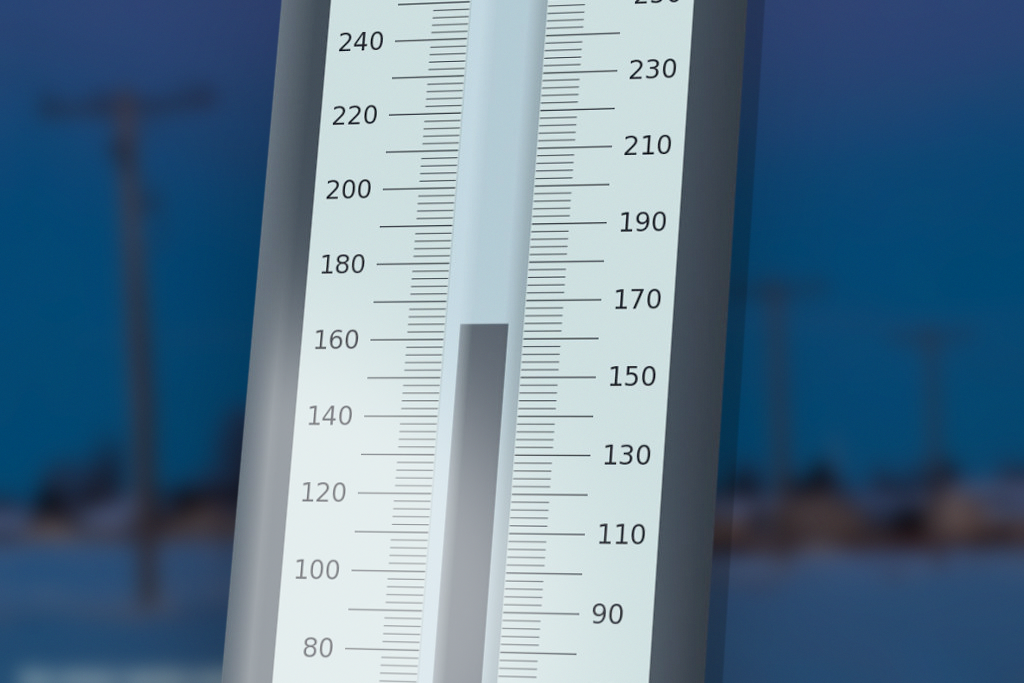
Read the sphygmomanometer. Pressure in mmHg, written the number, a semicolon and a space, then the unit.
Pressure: 164; mmHg
